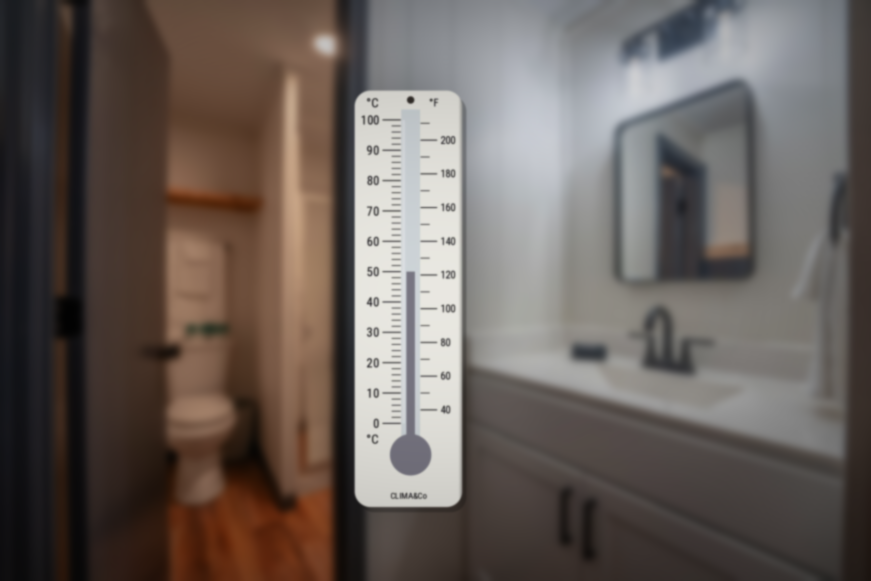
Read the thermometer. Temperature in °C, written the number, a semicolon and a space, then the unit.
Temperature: 50; °C
